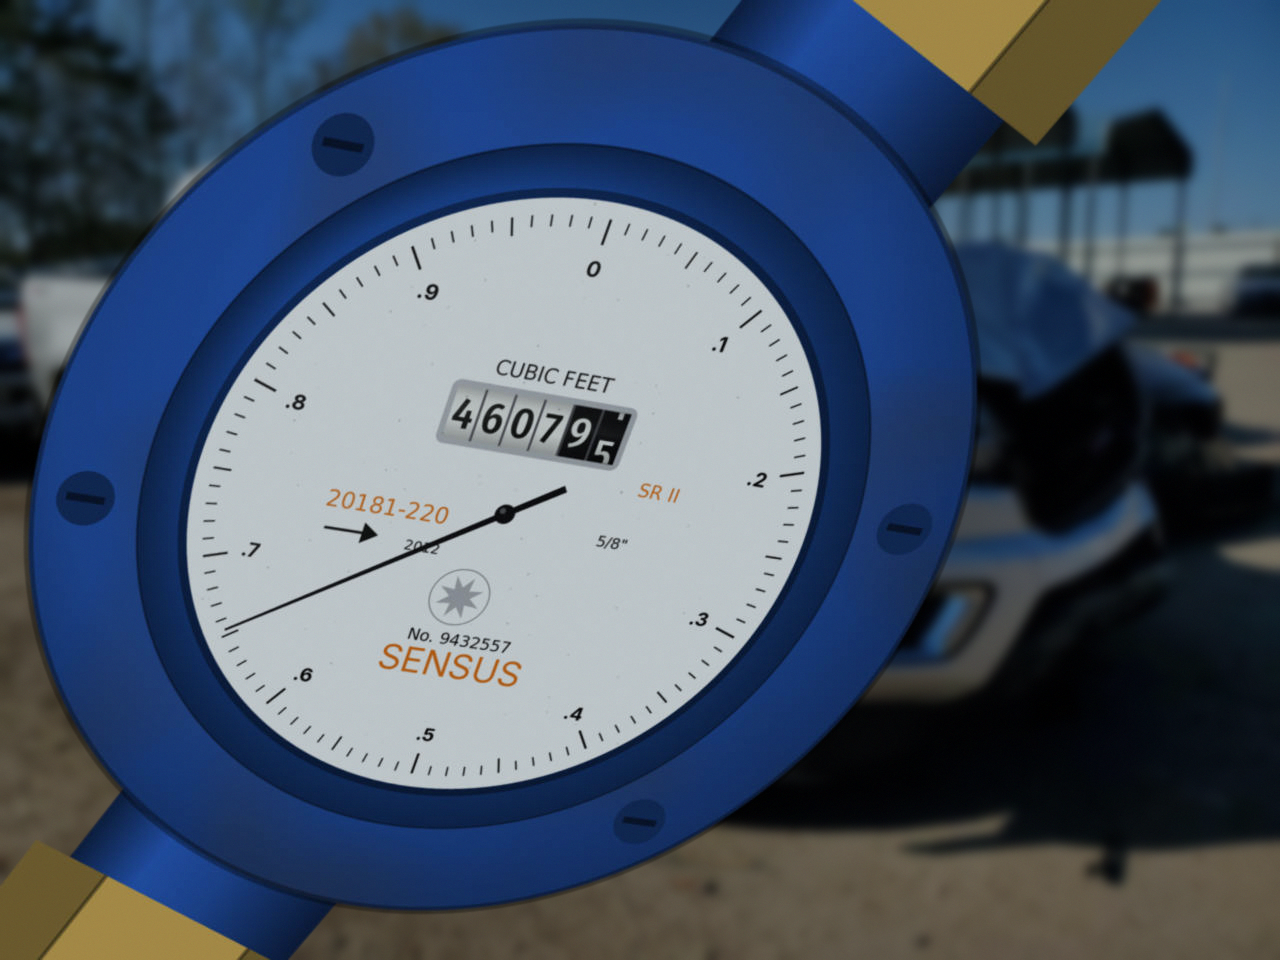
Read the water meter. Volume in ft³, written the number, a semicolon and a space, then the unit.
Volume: 460794.65; ft³
